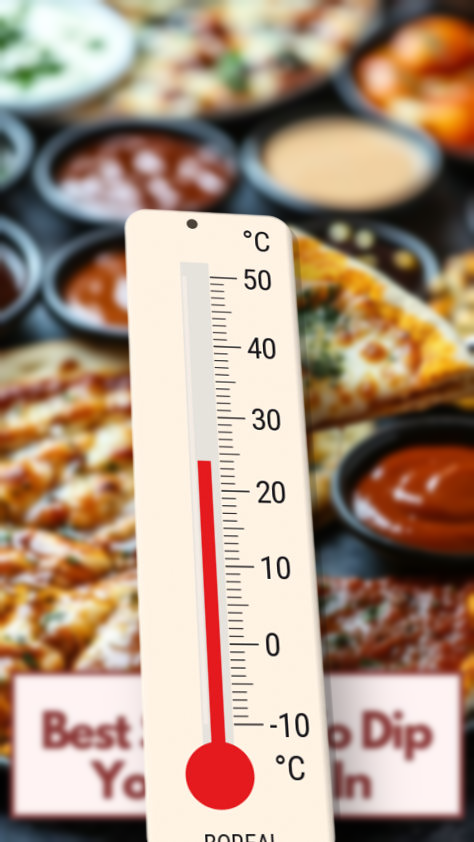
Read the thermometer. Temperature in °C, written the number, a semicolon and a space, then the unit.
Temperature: 24; °C
